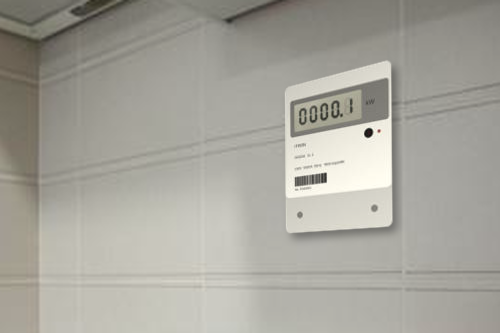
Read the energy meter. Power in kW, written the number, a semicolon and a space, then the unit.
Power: 0.1; kW
